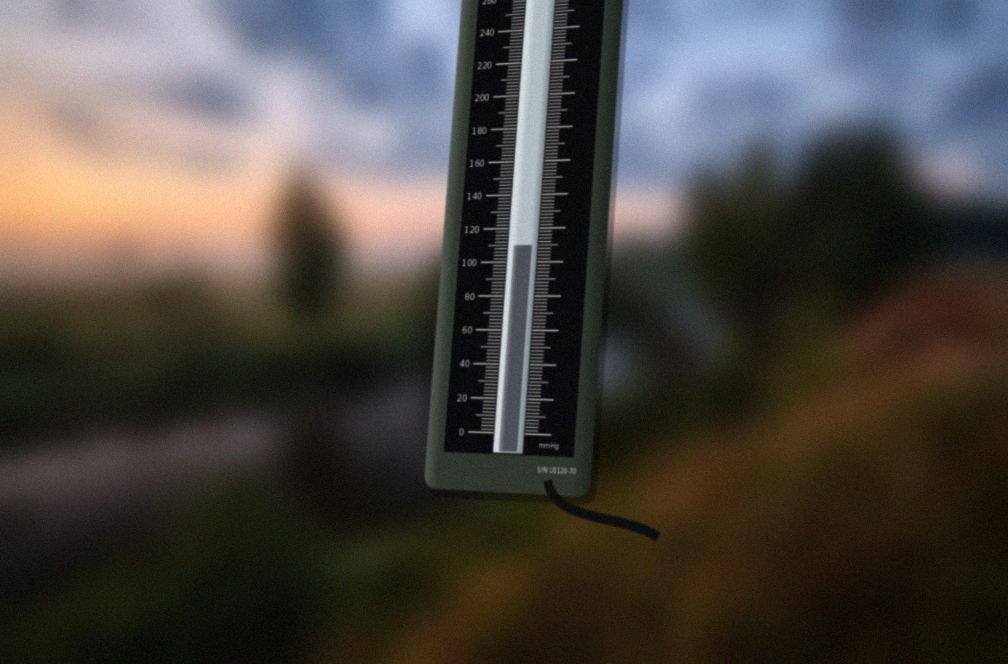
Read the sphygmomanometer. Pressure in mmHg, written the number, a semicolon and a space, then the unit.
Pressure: 110; mmHg
